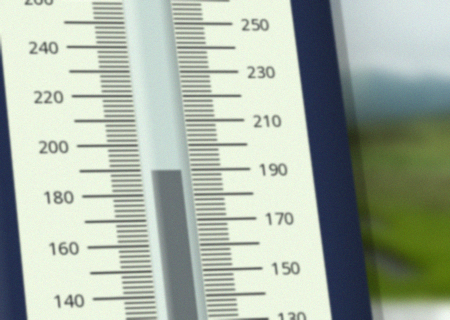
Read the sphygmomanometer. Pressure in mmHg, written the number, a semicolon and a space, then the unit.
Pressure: 190; mmHg
